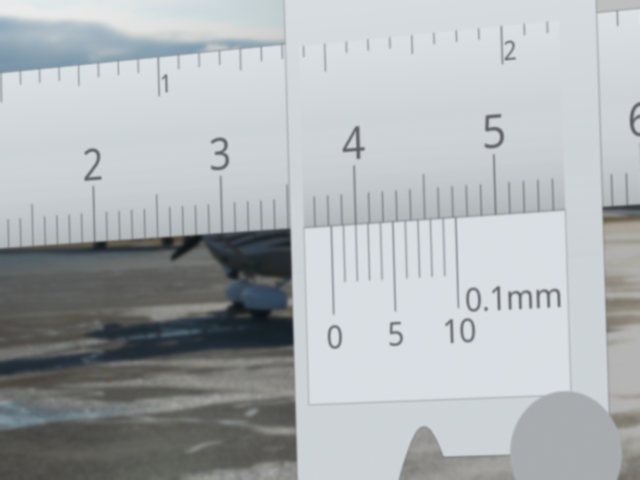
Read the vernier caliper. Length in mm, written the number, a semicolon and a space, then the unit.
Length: 38.2; mm
